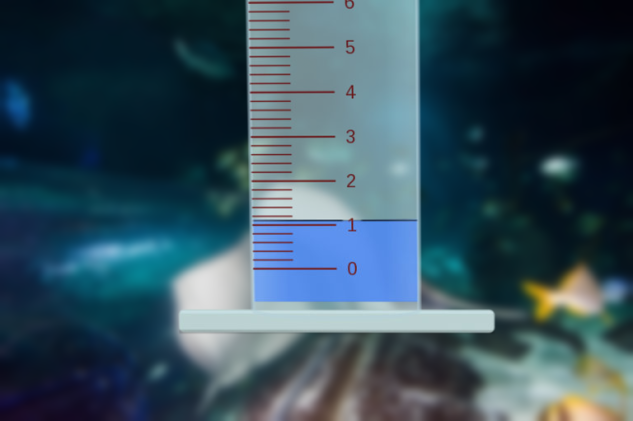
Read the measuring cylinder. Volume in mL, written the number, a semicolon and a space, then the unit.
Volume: 1.1; mL
